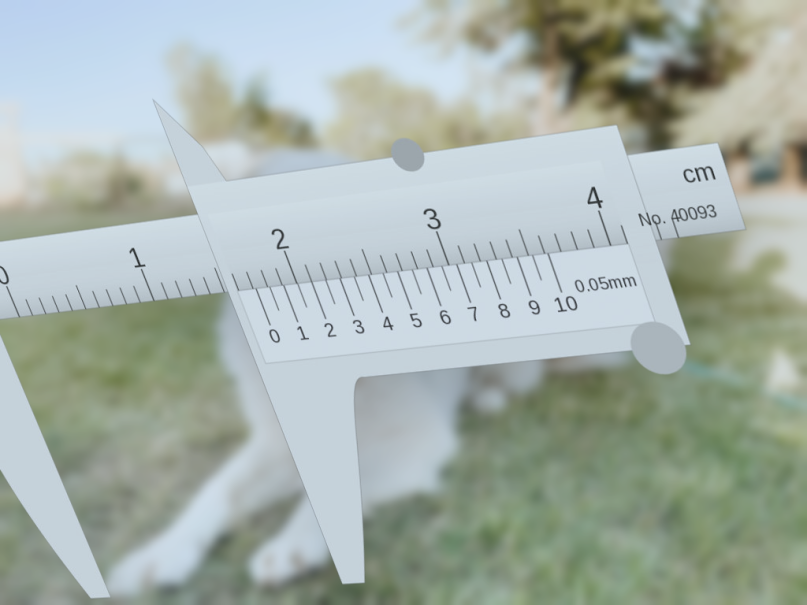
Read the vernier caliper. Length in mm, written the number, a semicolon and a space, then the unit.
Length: 17.2; mm
